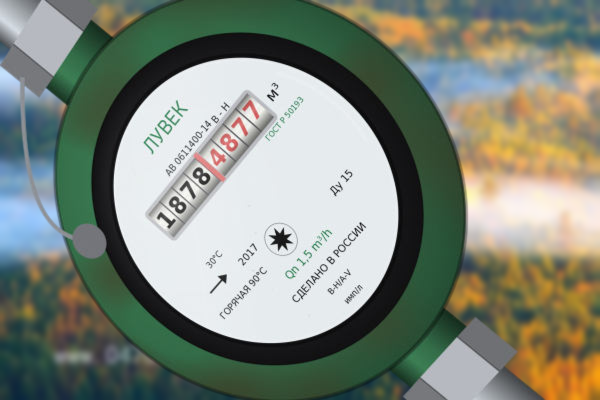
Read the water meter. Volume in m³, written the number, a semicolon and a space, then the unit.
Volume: 1878.4877; m³
